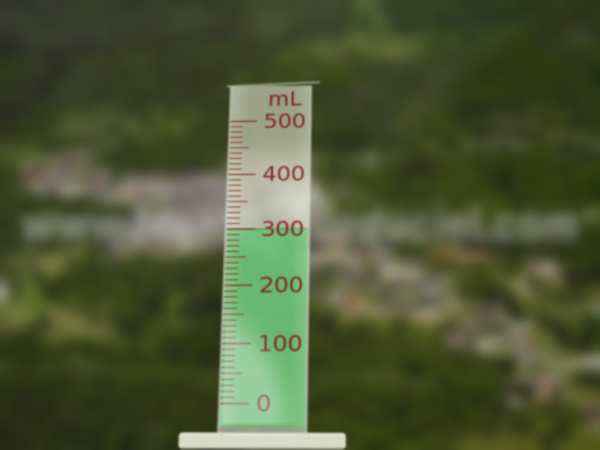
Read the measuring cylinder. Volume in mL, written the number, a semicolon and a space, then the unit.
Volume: 300; mL
